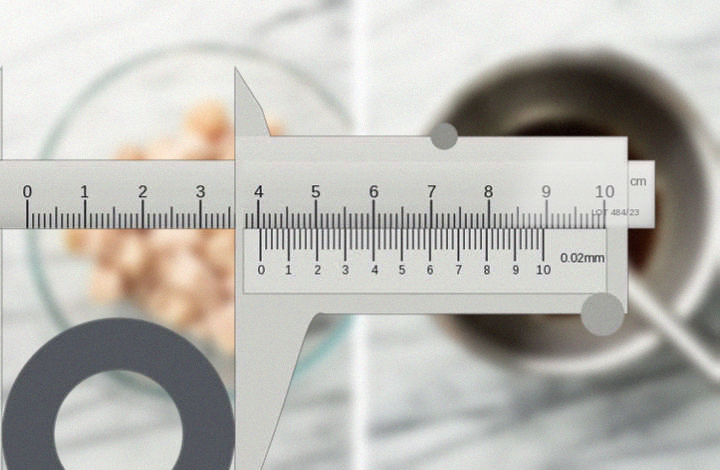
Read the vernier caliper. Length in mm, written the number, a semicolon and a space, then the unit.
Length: 40.4; mm
